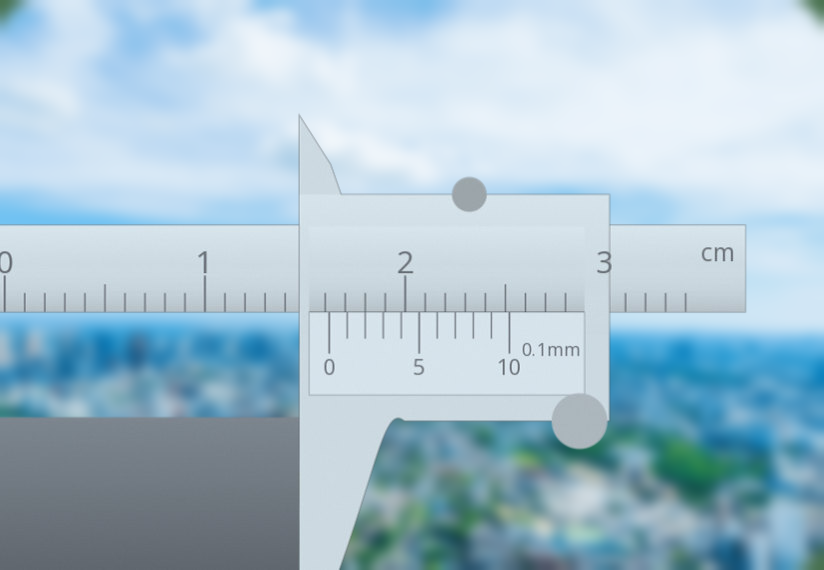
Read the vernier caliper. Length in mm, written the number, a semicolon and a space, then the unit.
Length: 16.2; mm
